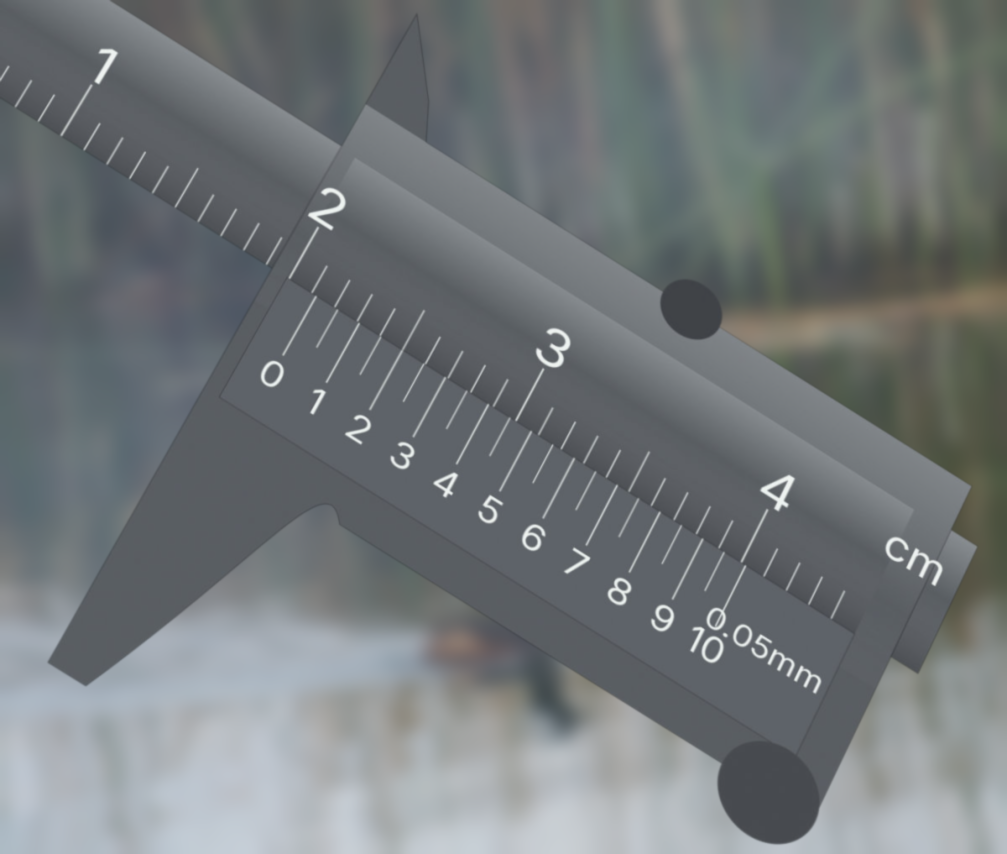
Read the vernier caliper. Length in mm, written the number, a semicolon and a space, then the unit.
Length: 21.20; mm
